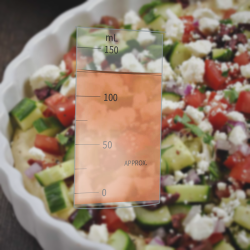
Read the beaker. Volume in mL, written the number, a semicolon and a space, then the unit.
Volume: 125; mL
